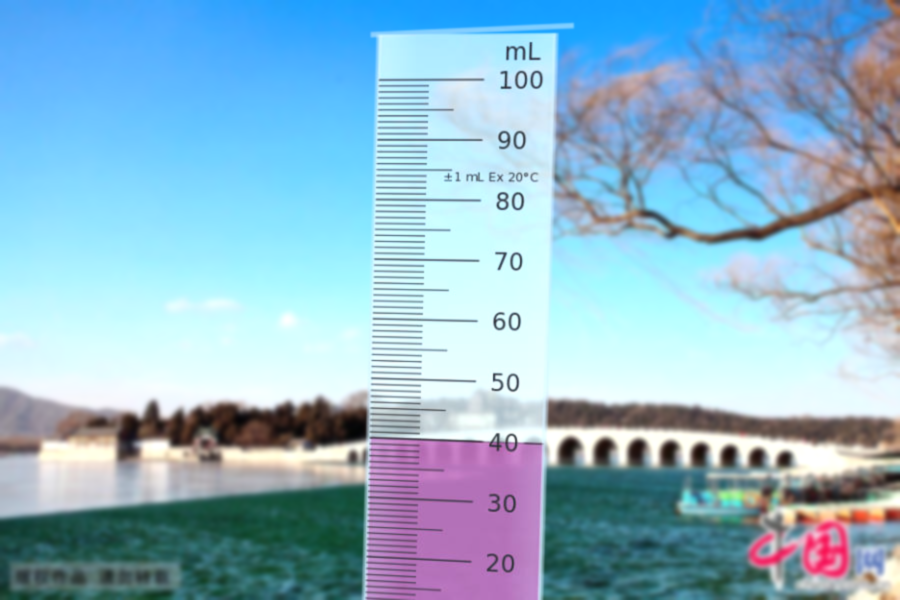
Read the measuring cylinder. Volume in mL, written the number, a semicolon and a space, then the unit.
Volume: 40; mL
